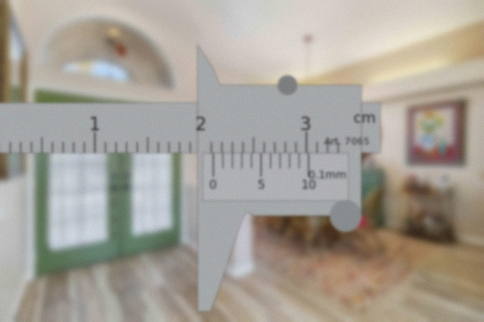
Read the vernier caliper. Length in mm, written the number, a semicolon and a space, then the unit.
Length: 21.2; mm
